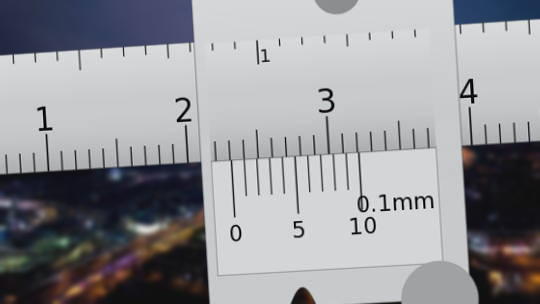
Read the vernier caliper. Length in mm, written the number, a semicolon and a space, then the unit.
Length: 23.1; mm
